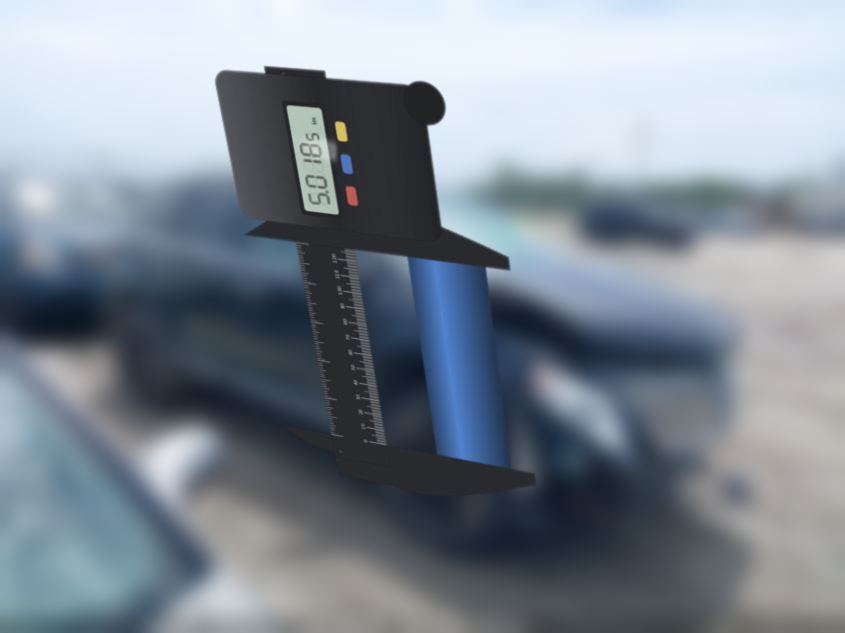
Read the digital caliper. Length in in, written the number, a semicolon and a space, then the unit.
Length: 5.0185; in
